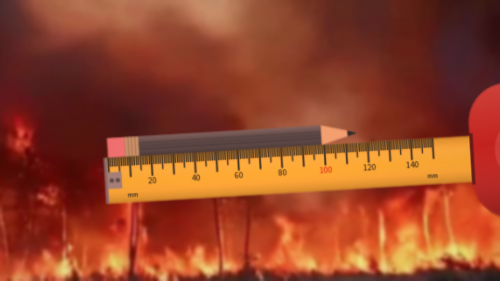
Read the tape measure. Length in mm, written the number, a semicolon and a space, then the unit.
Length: 115; mm
